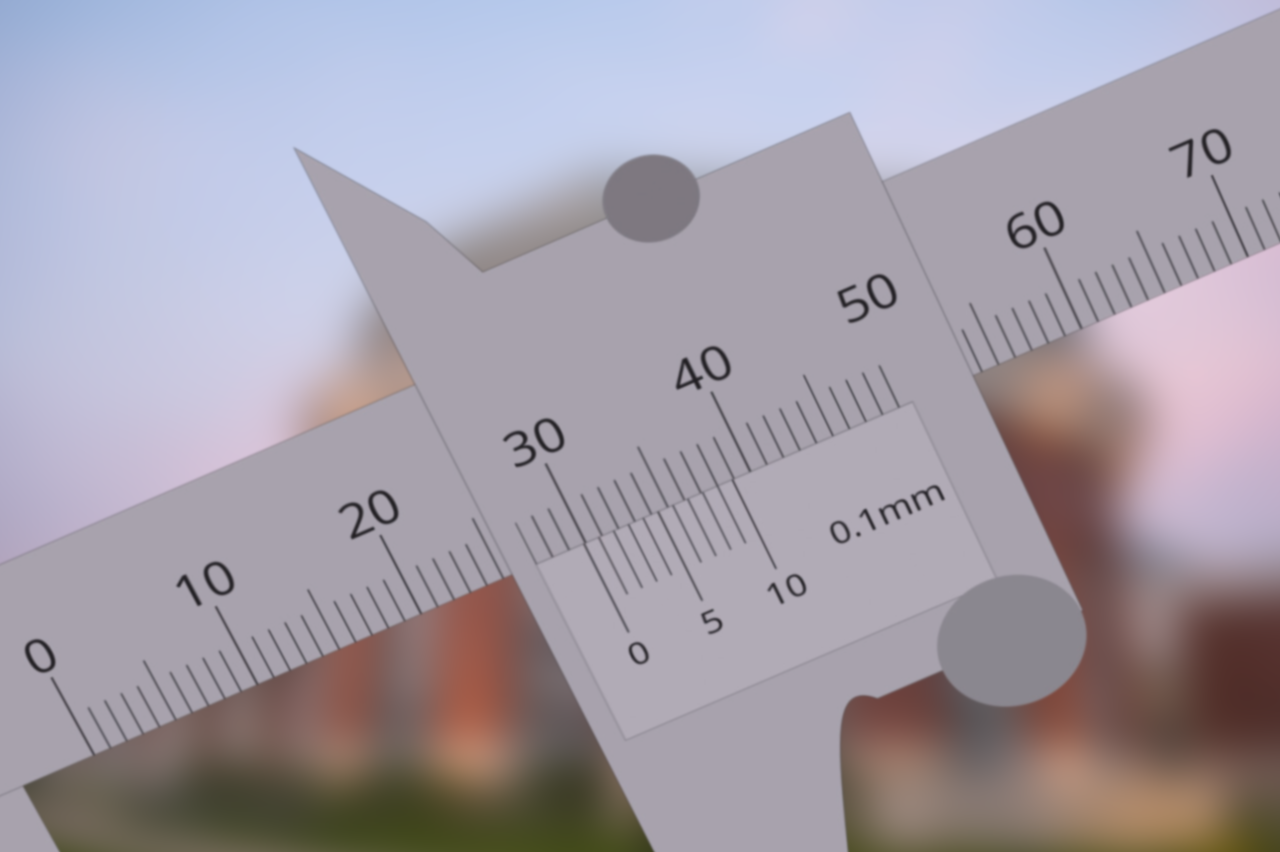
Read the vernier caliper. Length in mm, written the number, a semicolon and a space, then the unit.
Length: 29.9; mm
